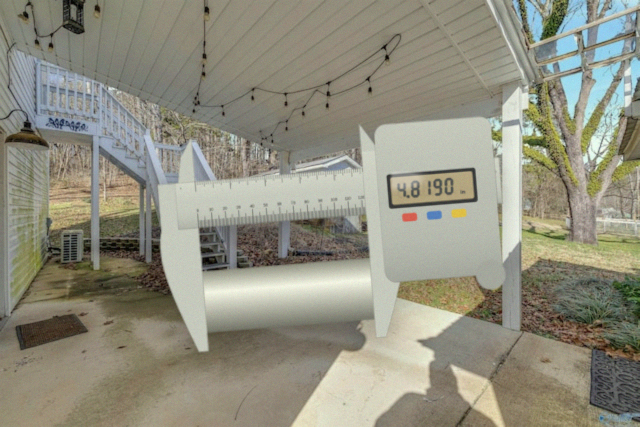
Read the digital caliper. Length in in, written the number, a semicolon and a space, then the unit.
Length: 4.8190; in
